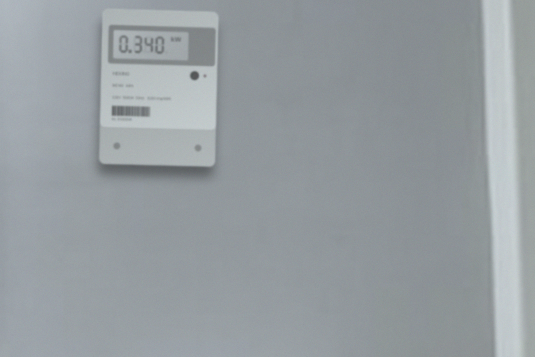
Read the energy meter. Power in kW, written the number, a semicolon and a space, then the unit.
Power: 0.340; kW
